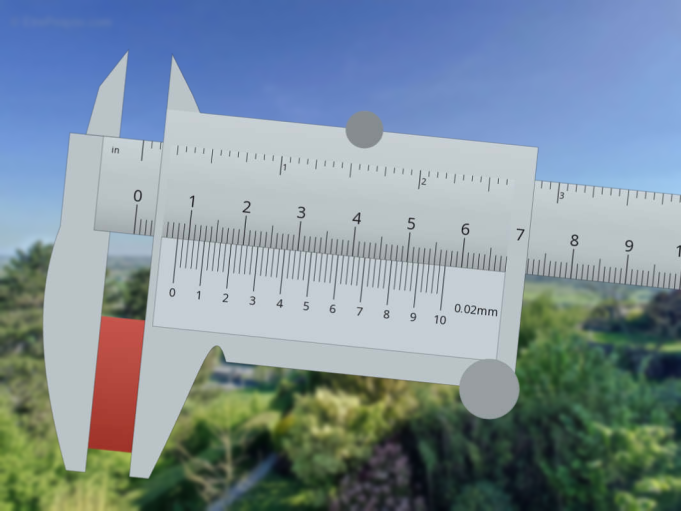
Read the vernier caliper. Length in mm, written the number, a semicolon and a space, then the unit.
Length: 8.0; mm
